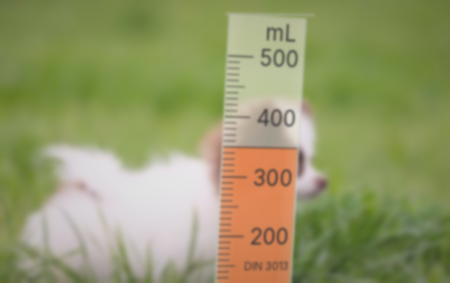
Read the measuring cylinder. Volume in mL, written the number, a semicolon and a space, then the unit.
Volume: 350; mL
